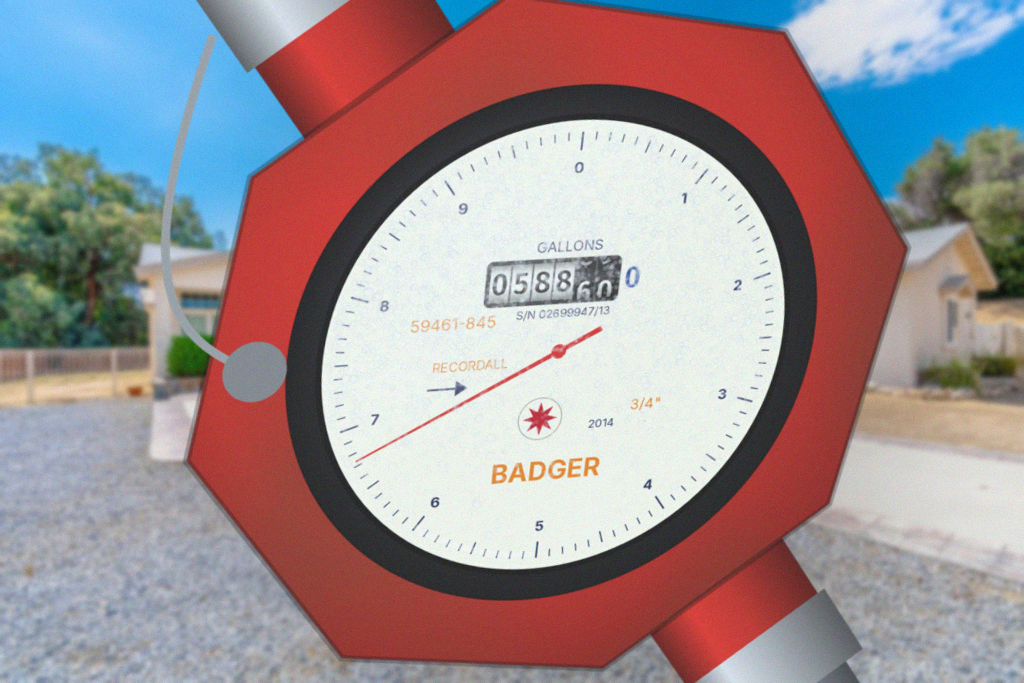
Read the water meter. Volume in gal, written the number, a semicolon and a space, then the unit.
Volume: 588596.7; gal
